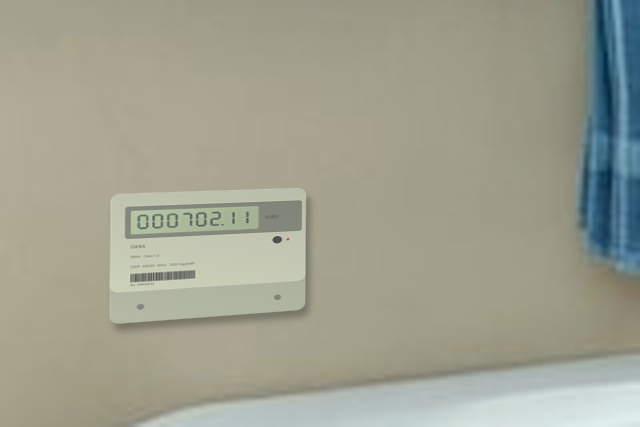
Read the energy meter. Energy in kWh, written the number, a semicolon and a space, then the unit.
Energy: 702.11; kWh
